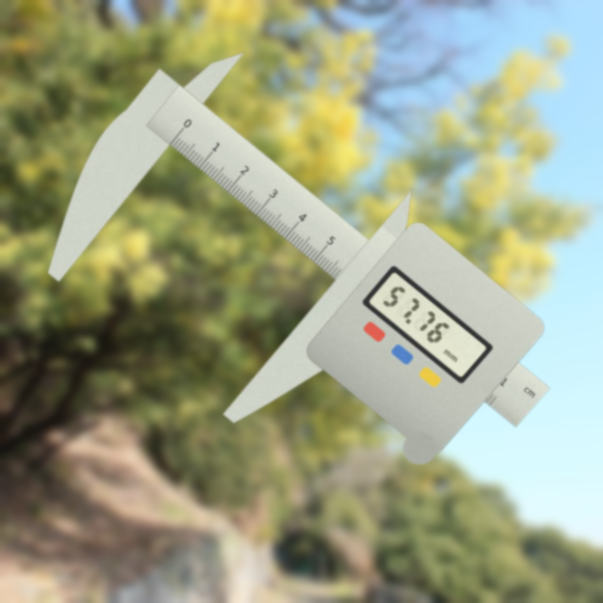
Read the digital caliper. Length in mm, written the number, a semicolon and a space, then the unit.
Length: 57.76; mm
